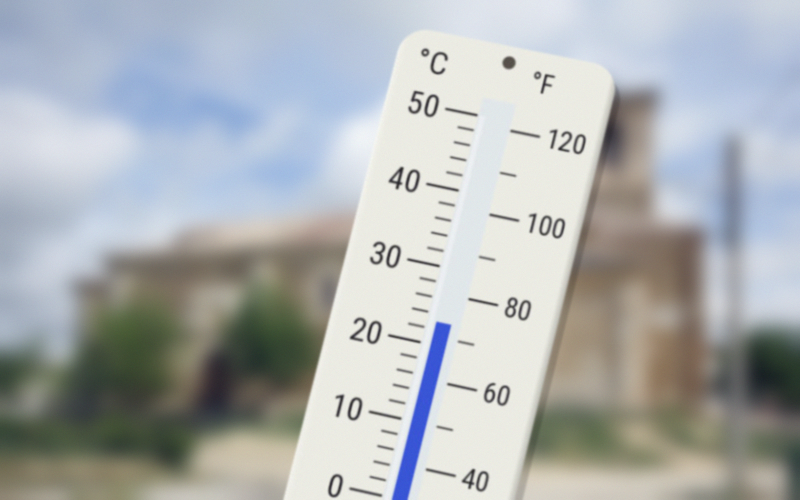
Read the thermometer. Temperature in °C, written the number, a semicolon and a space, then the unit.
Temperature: 23; °C
